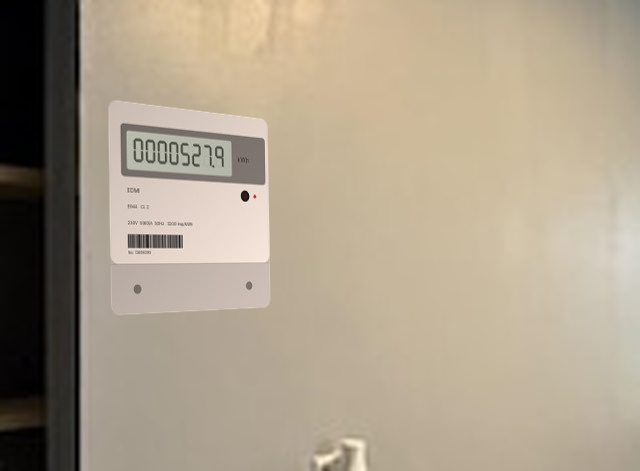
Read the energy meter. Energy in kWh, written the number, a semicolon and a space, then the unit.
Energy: 527.9; kWh
